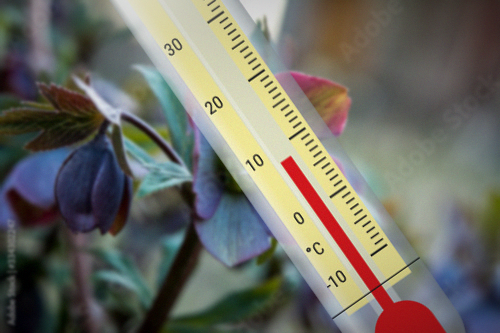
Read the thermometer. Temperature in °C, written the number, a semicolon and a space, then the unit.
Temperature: 8; °C
